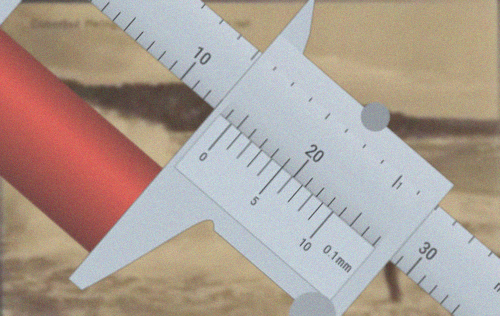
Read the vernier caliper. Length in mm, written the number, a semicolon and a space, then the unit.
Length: 14.5; mm
